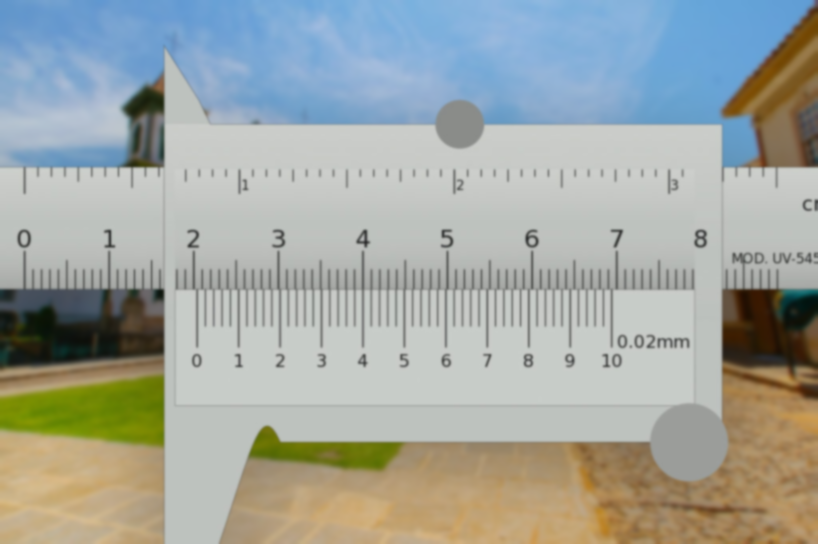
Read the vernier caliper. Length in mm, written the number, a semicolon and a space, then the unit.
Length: 20.4; mm
